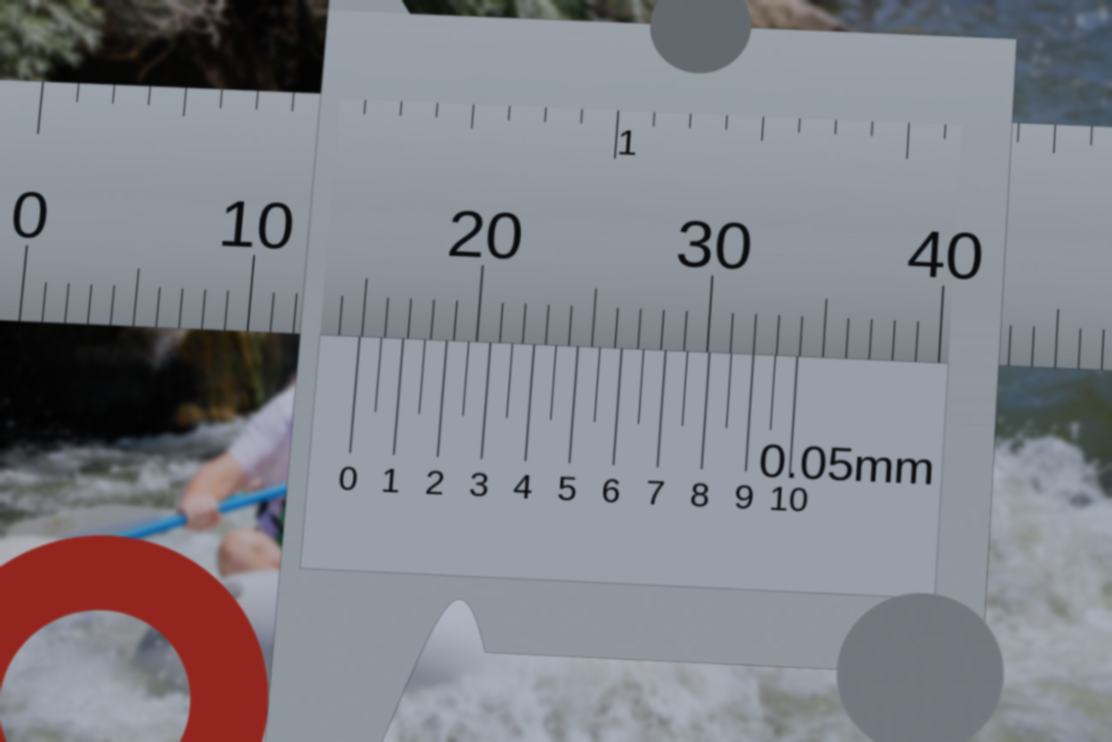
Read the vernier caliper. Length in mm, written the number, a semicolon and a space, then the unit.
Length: 14.9; mm
